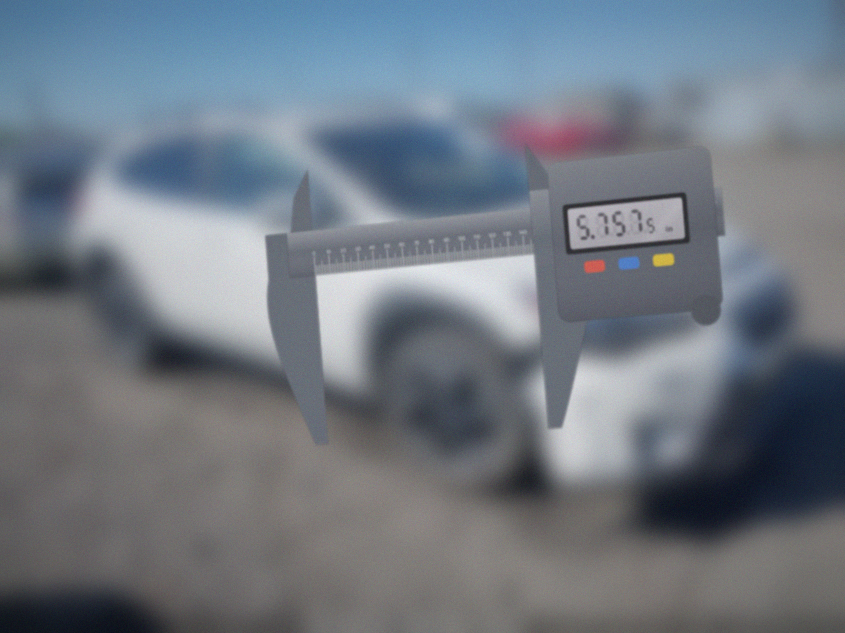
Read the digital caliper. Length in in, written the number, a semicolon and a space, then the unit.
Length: 5.7575; in
